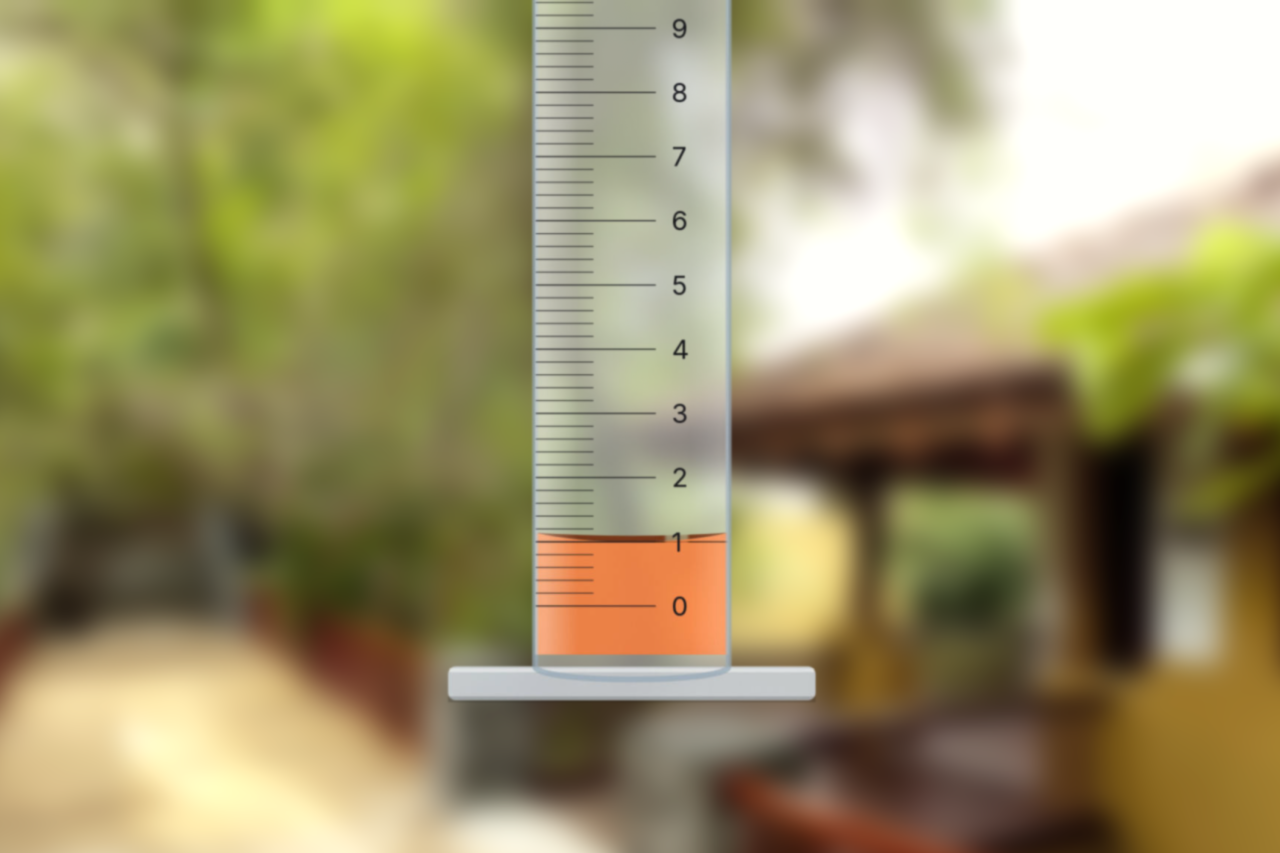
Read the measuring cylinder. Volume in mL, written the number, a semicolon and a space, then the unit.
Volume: 1; mL
